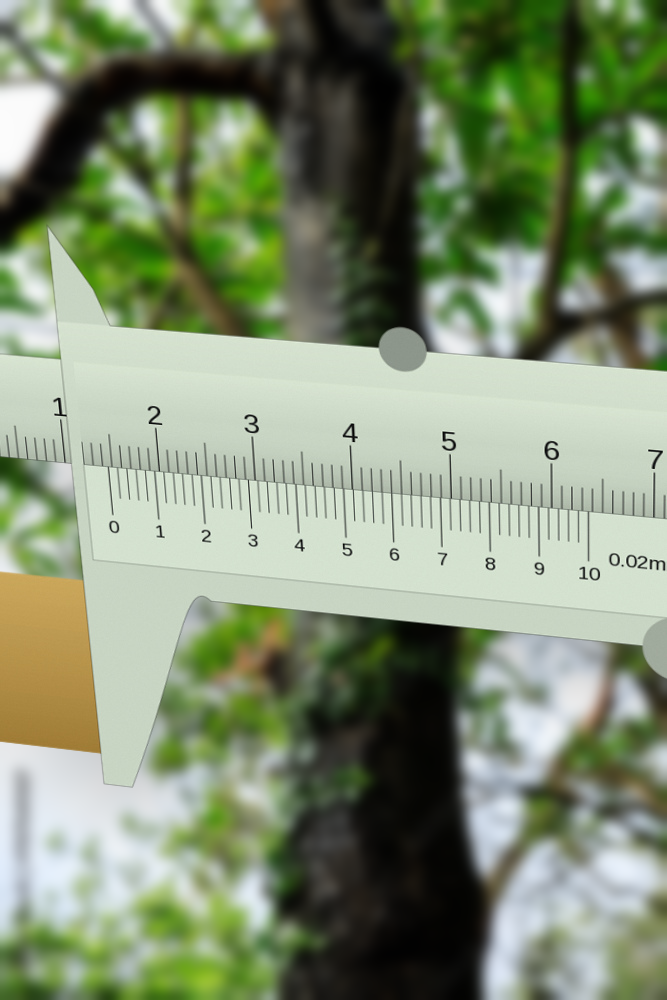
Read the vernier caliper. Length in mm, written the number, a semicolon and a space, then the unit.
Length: 14.6; mm
